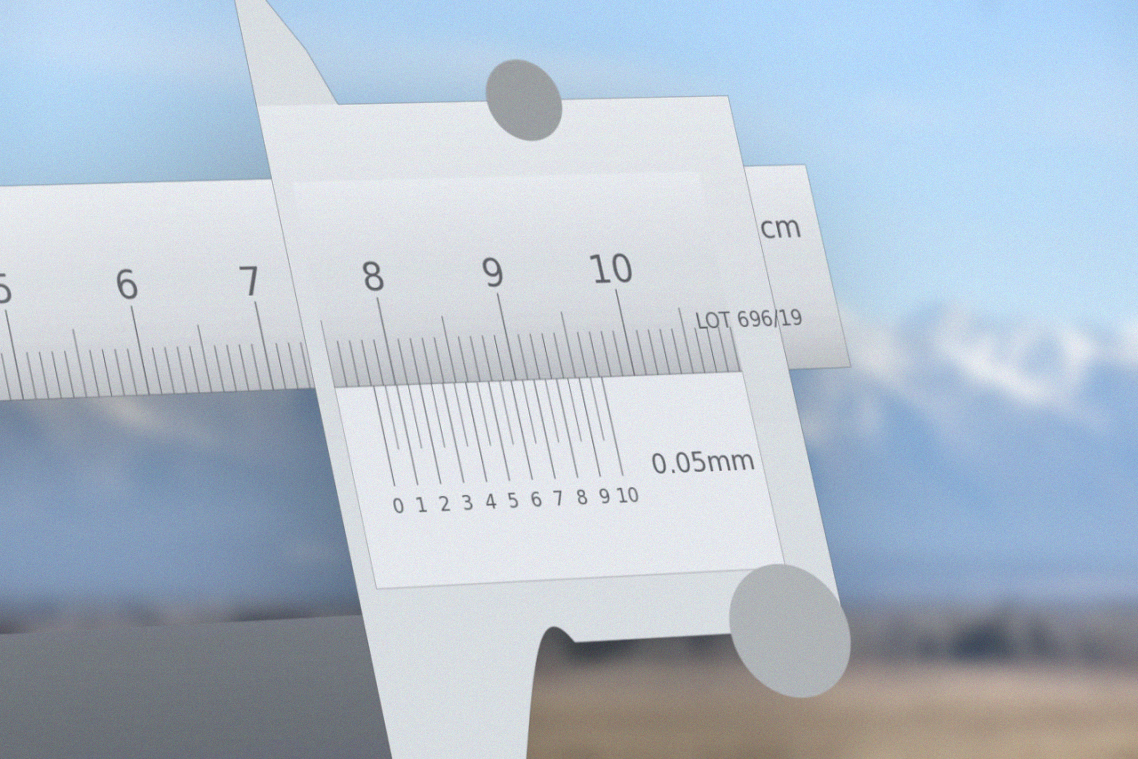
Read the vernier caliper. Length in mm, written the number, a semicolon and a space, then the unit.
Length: 78.2; mm
